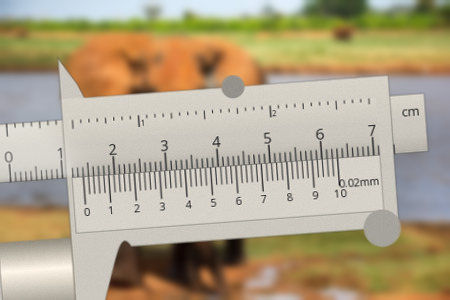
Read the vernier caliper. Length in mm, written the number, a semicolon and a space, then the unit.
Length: 14.0; mm
